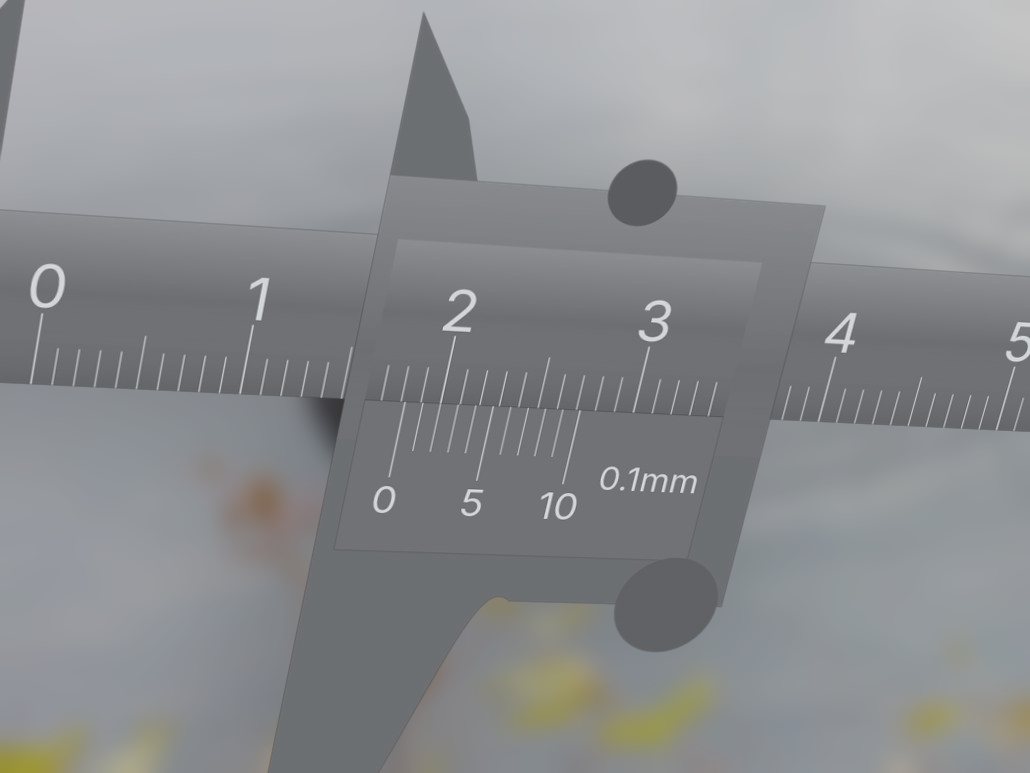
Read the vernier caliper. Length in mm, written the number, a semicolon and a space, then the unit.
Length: 18.2; mm
